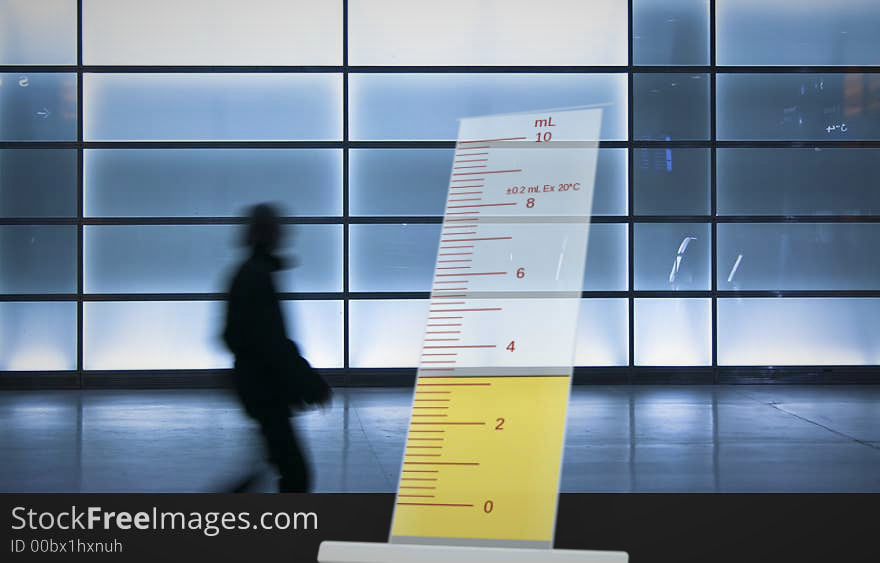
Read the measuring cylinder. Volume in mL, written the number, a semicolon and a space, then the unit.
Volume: 3.2; mL
